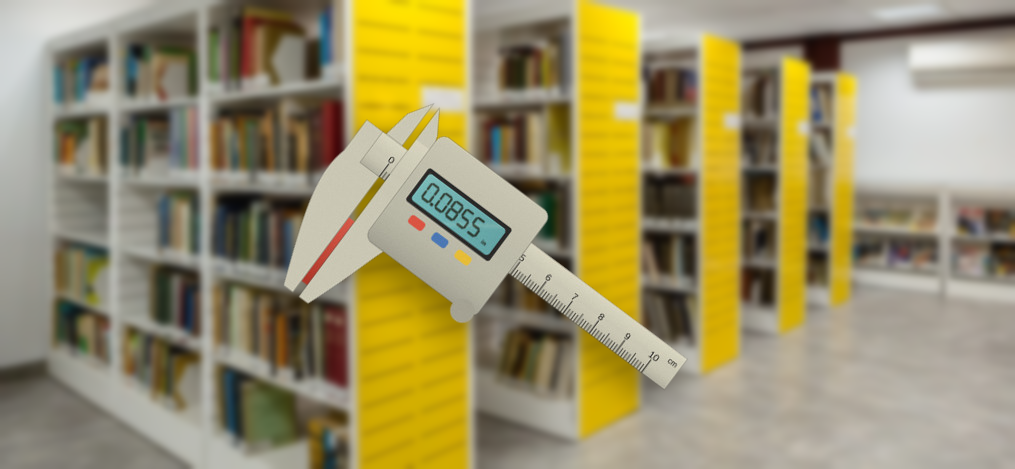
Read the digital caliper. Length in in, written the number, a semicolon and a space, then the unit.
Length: 0.0855; in
